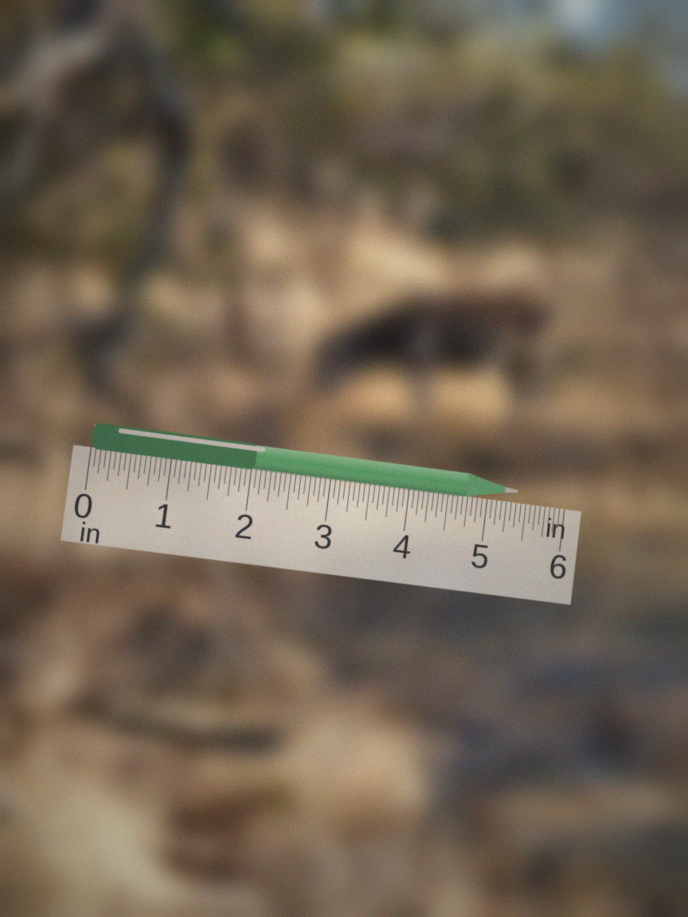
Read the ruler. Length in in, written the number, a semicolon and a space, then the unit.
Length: 5.375; in
